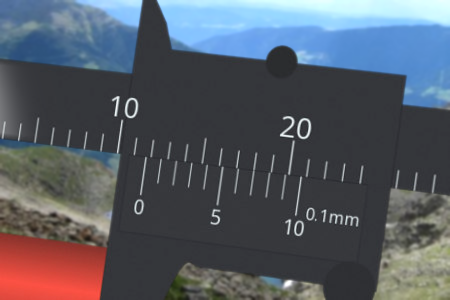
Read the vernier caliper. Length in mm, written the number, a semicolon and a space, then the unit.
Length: 11.7; mm
